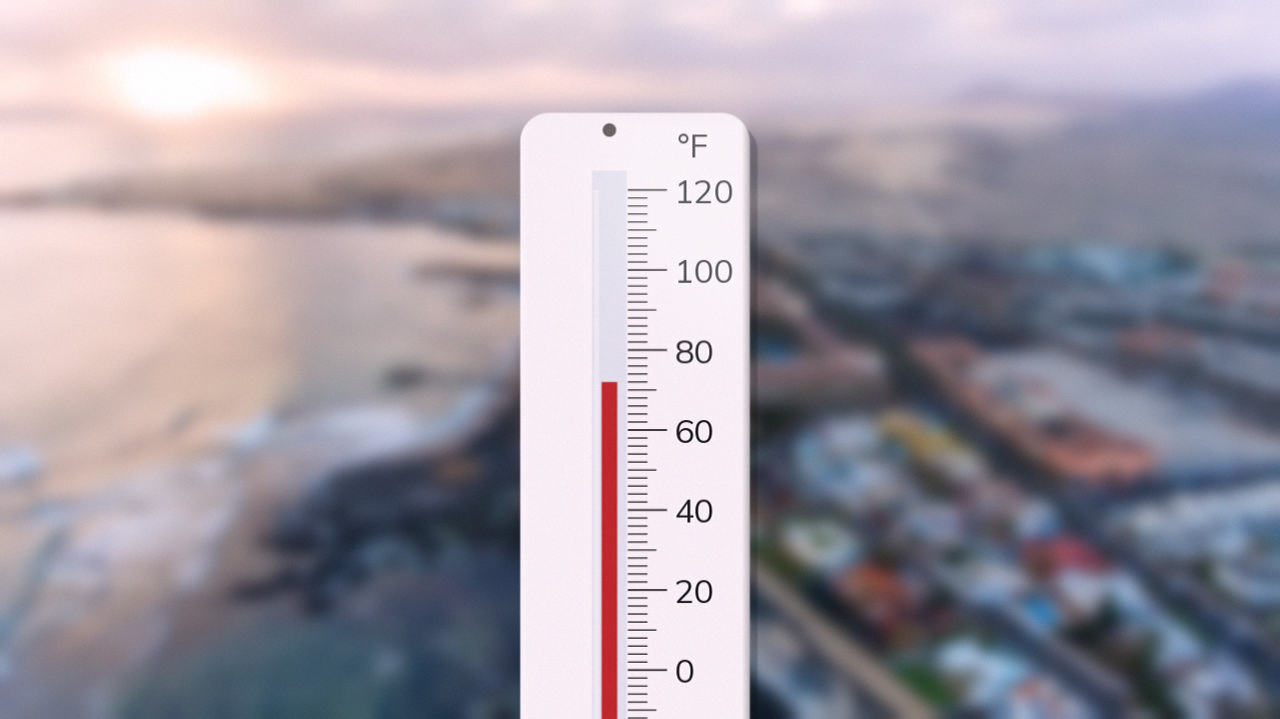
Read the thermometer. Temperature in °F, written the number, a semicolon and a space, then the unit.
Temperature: 72; °F
